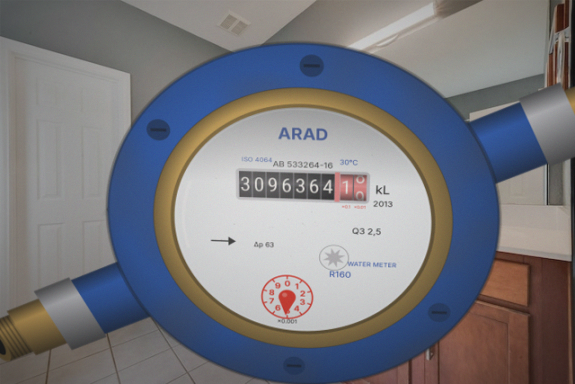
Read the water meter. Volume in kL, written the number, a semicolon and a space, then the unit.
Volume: 3096364.185; kL
